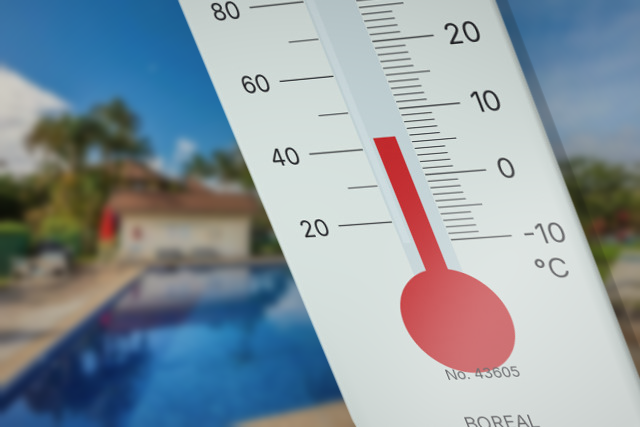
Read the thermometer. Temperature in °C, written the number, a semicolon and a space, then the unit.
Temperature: 6; °C
